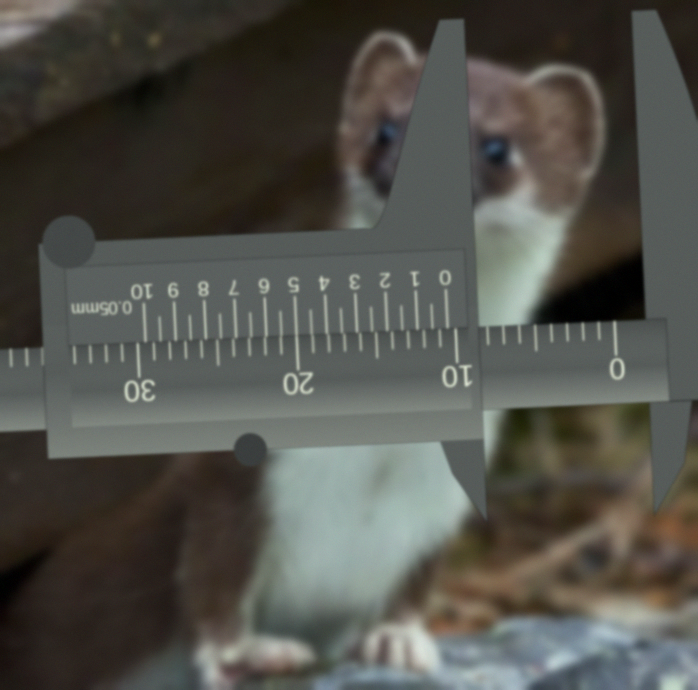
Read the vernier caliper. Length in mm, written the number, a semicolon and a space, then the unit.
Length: 10.5; mm
